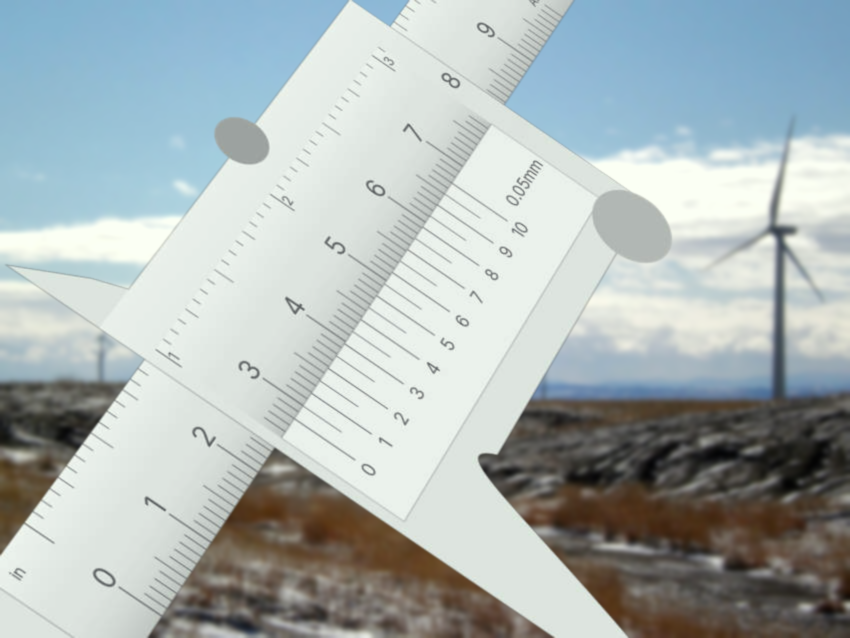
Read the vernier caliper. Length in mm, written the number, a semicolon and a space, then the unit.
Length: 28.0; mm
